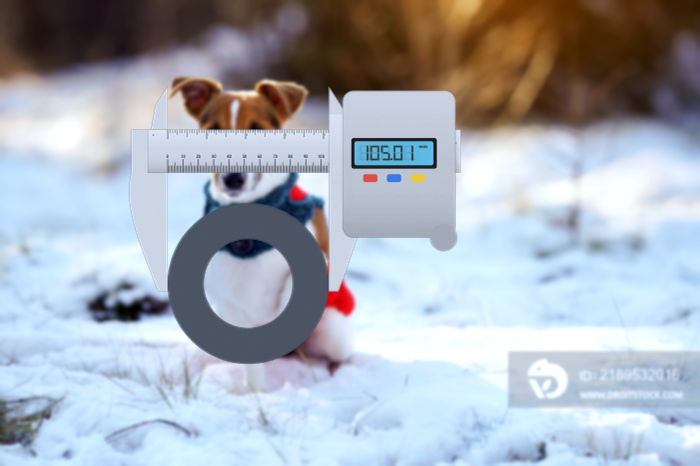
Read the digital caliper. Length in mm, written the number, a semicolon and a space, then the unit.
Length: 105.01; mm
